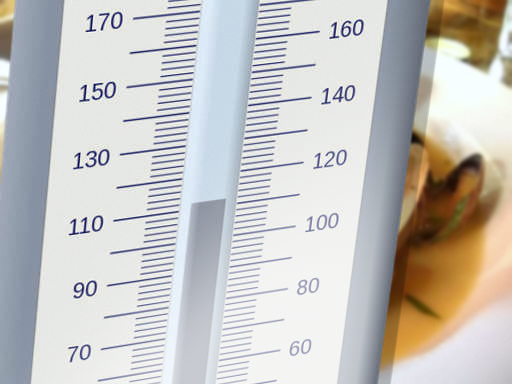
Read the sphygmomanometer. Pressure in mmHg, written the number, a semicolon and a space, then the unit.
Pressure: 112; mmHg
